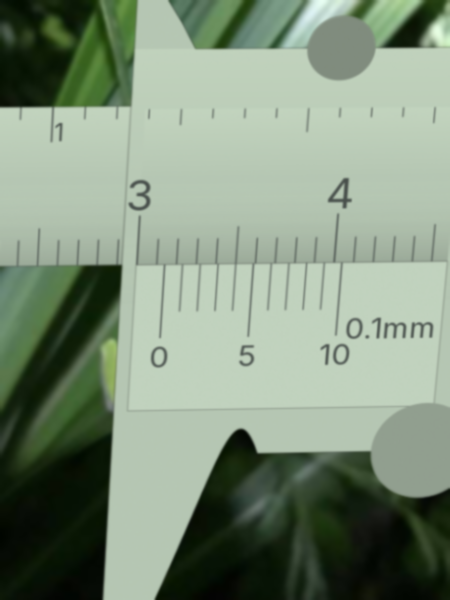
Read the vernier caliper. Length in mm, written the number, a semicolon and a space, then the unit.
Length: 31.4; mm
